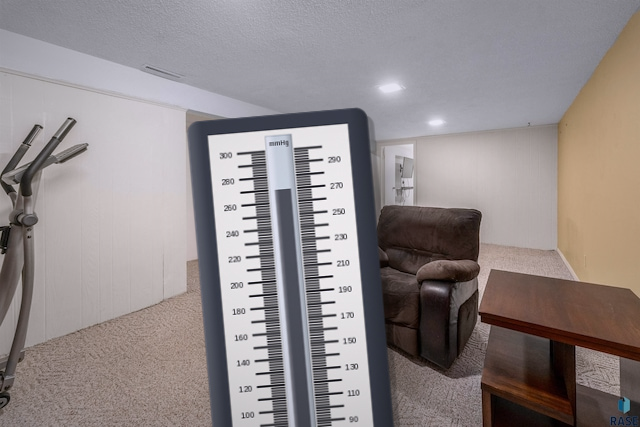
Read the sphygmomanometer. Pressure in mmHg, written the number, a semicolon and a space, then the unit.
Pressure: 270; mmHg
